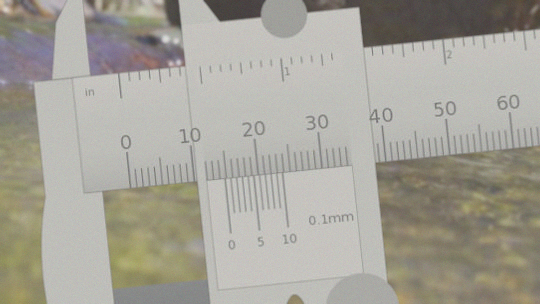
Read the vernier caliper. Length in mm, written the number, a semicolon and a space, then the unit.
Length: 14.8; mm
